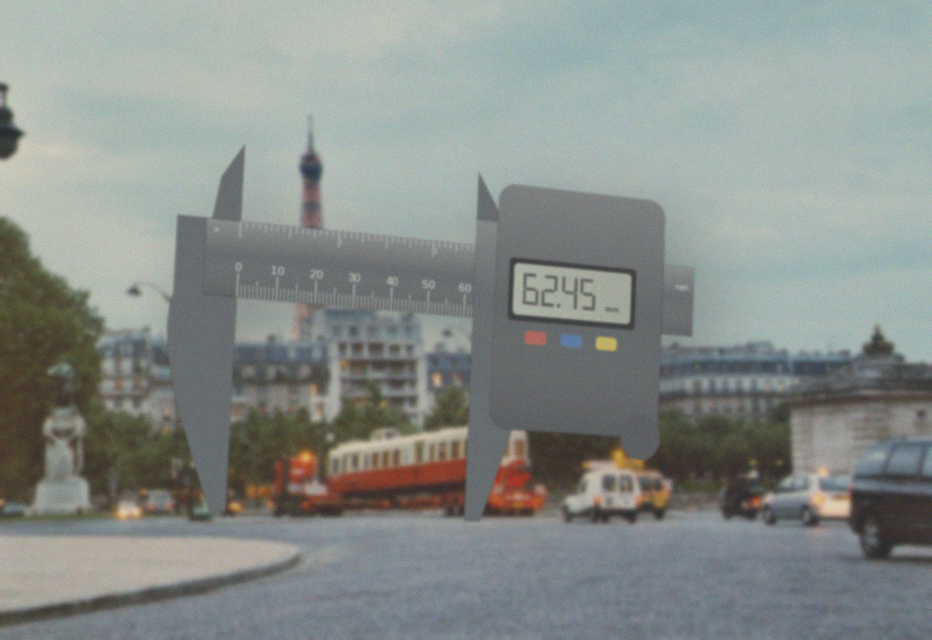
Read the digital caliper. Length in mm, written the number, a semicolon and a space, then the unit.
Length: 62.45; mm
